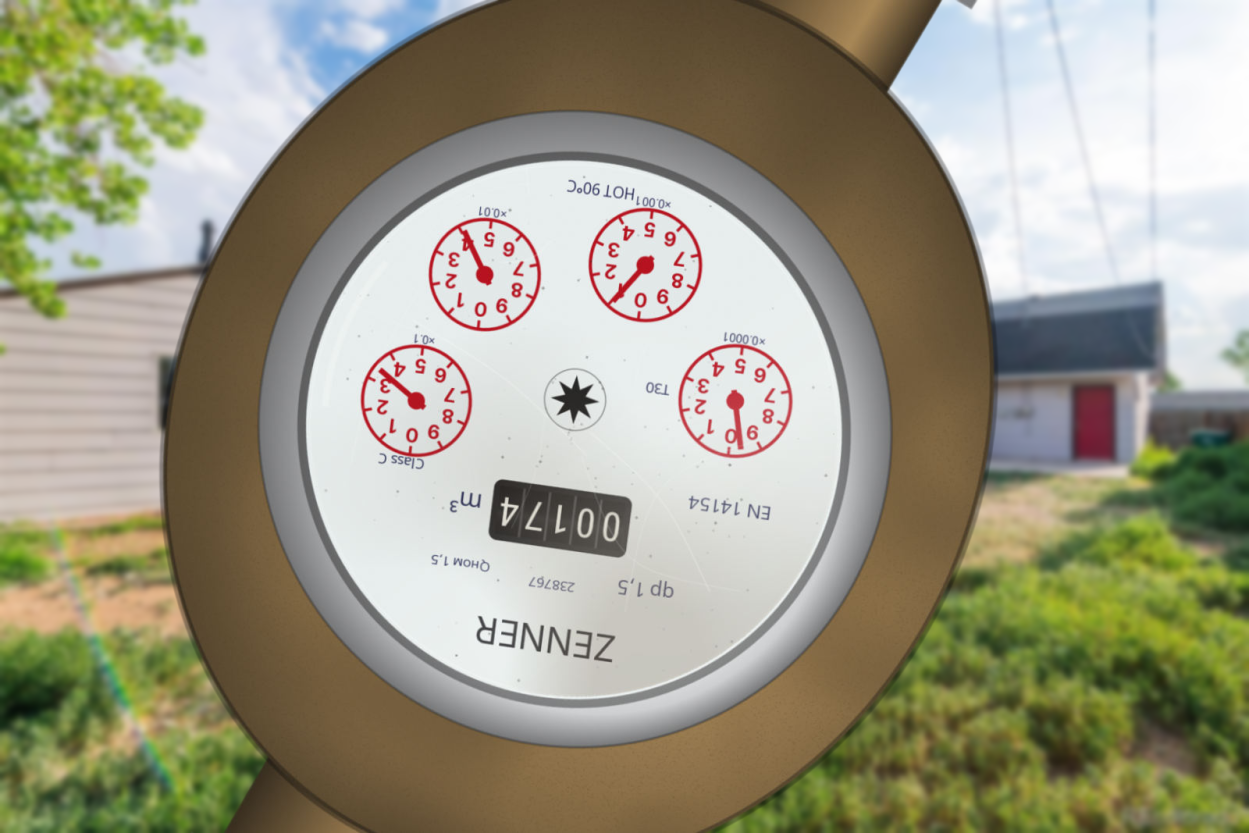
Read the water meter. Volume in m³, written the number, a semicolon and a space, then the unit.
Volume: 174.3409; m³
